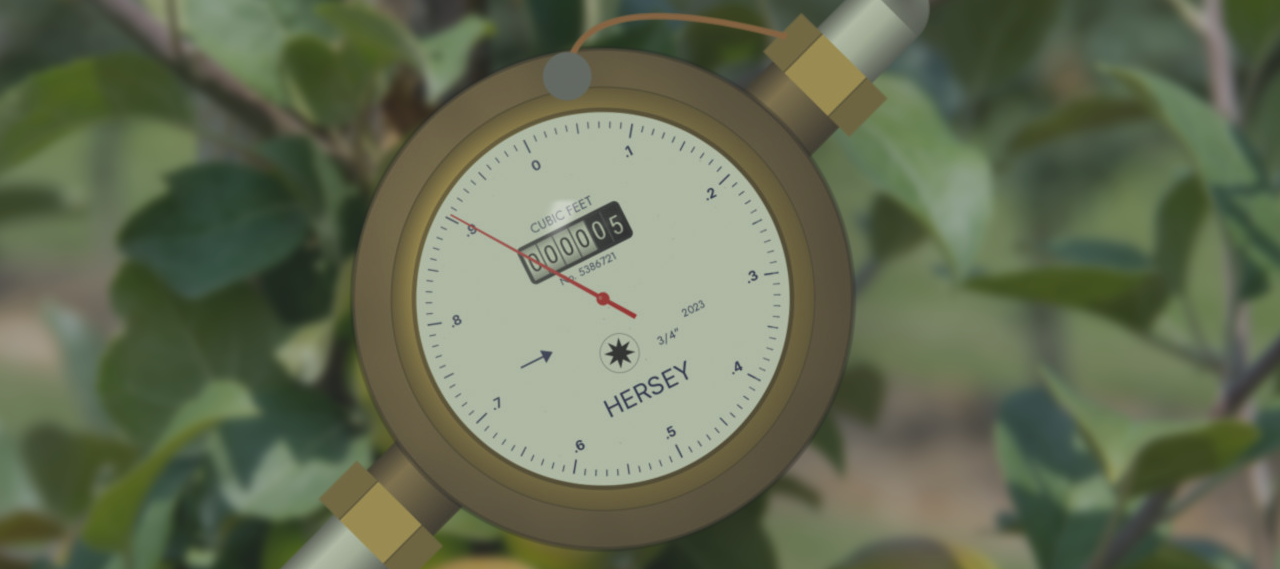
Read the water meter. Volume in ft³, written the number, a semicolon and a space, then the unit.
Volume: 4.90; ft³
